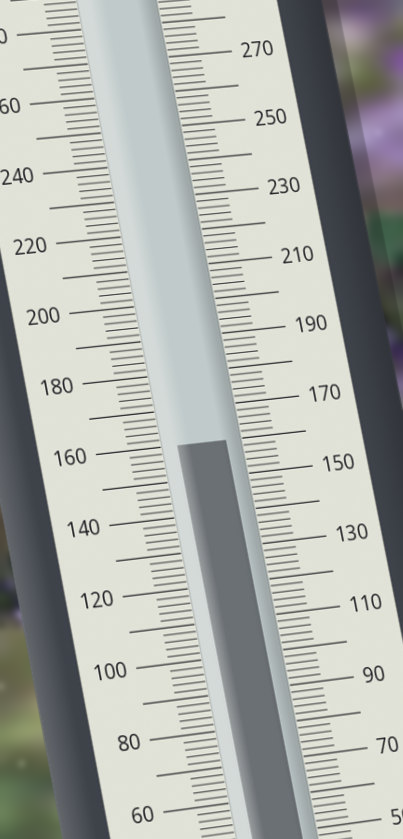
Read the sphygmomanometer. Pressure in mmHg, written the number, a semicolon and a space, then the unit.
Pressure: 160; mmHg
